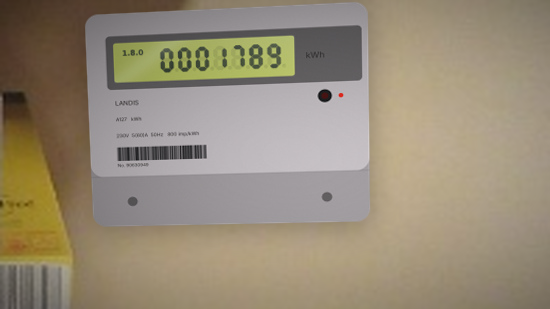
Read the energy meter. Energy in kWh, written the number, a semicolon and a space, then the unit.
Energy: 1789; kWh
